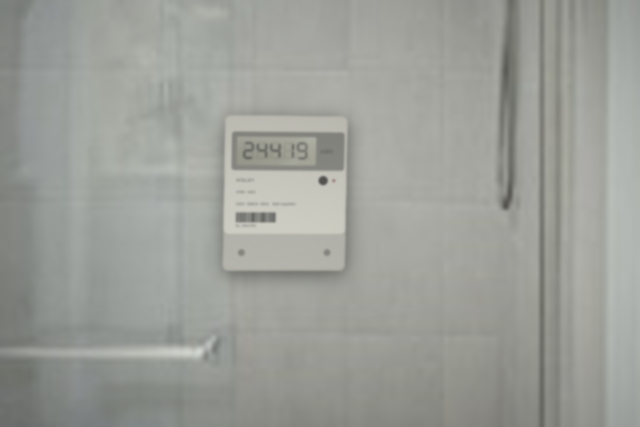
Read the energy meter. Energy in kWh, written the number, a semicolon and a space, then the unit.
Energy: 24419; kWh
